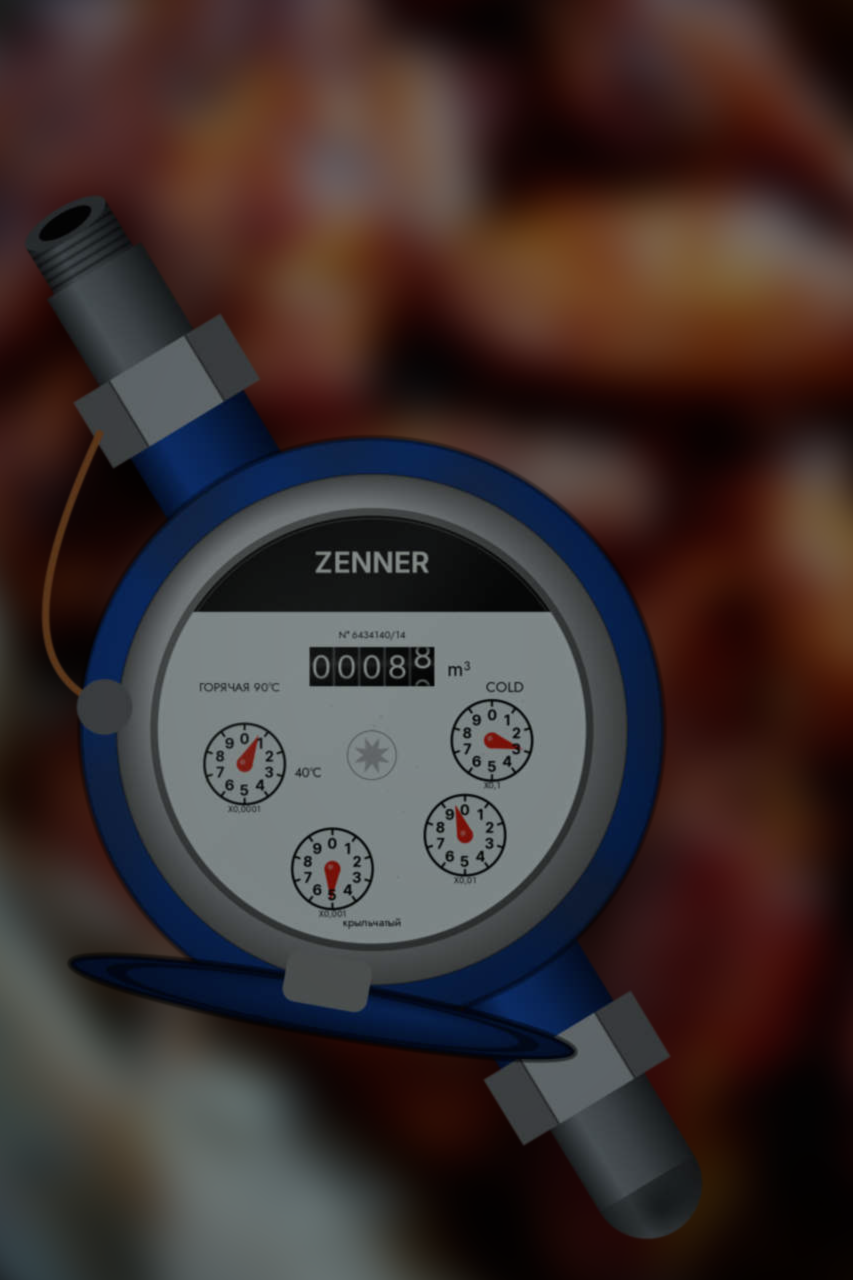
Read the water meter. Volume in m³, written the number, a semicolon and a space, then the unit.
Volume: 88.2950; m³
